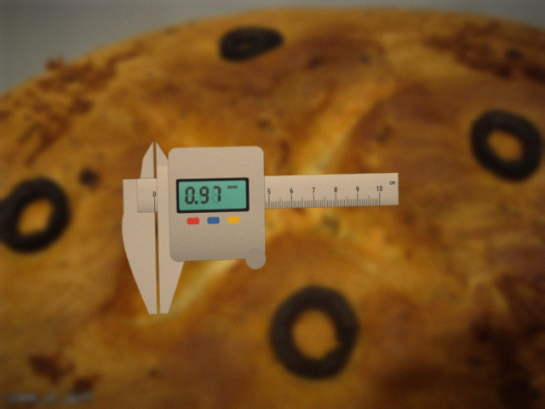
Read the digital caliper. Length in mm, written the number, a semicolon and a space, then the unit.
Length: 0.97; mm
